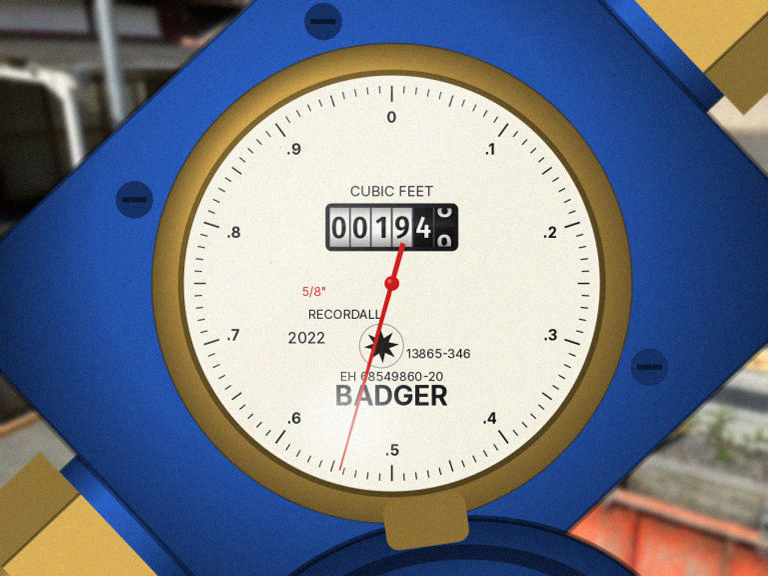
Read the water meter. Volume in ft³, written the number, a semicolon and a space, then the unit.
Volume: 1948.54; ft³
